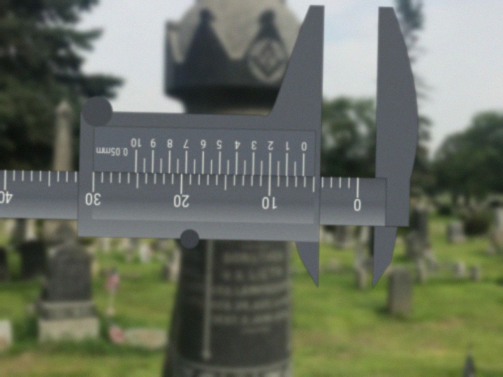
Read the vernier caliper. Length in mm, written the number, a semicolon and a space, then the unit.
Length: 6.2; mm
